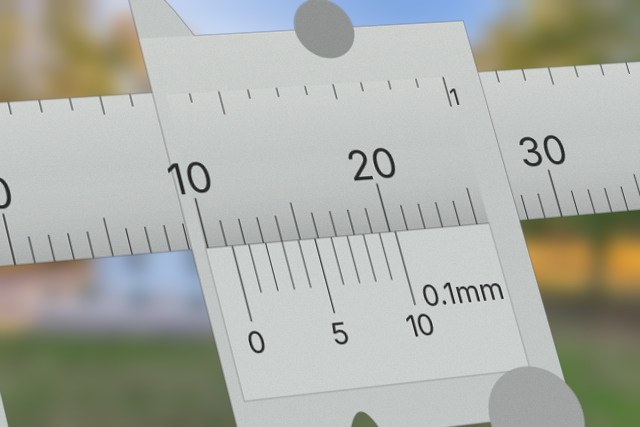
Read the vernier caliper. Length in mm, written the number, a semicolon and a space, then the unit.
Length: 11.3; mm
